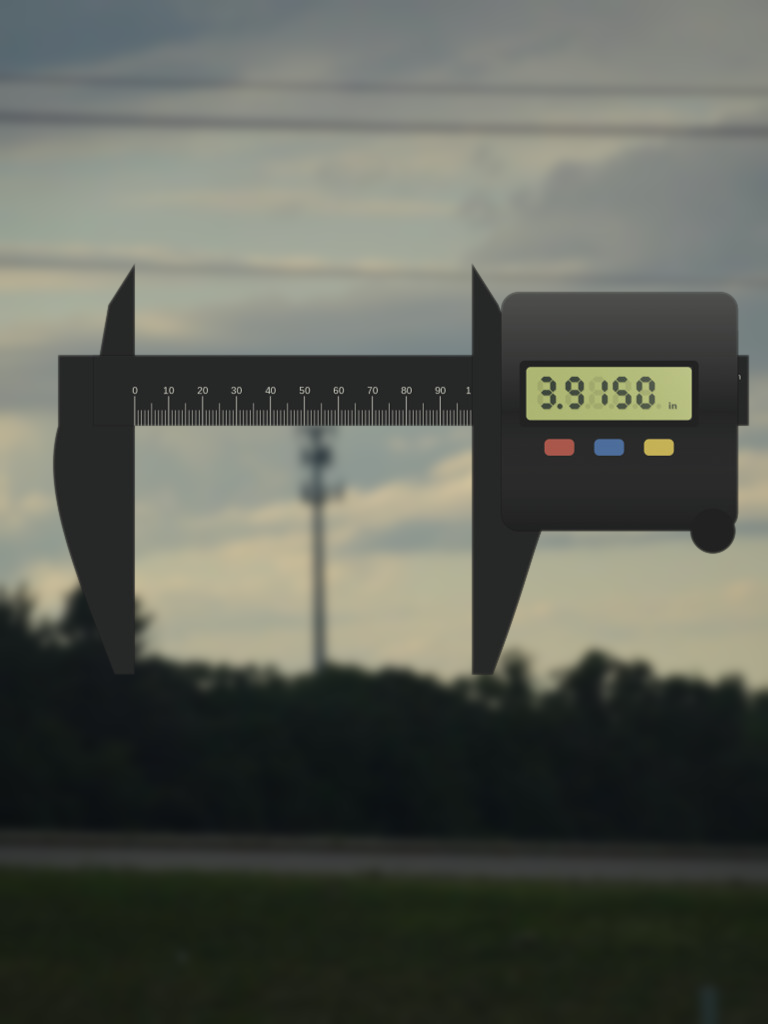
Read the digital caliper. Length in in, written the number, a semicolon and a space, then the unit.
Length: 3.9150; in
